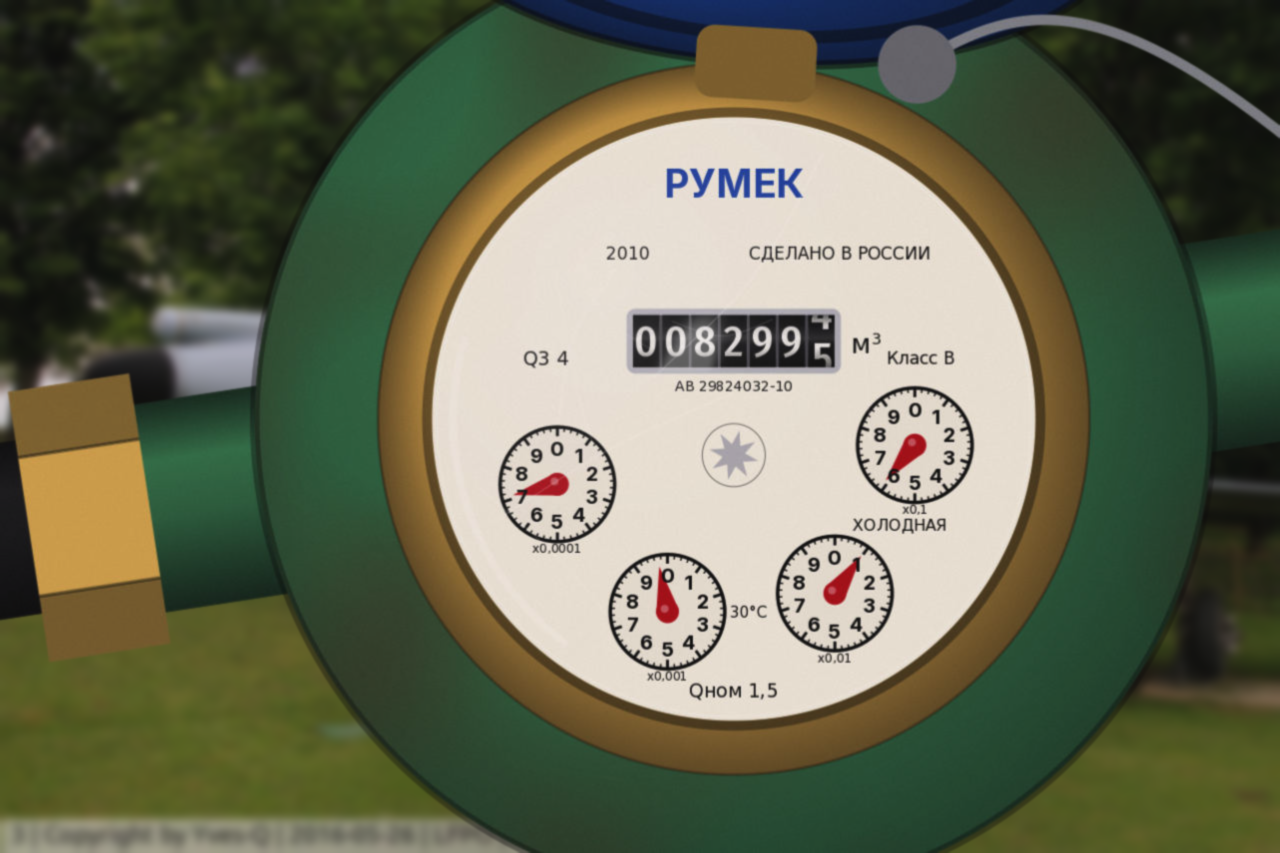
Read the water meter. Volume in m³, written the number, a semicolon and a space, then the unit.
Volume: 82994.6097; m³
